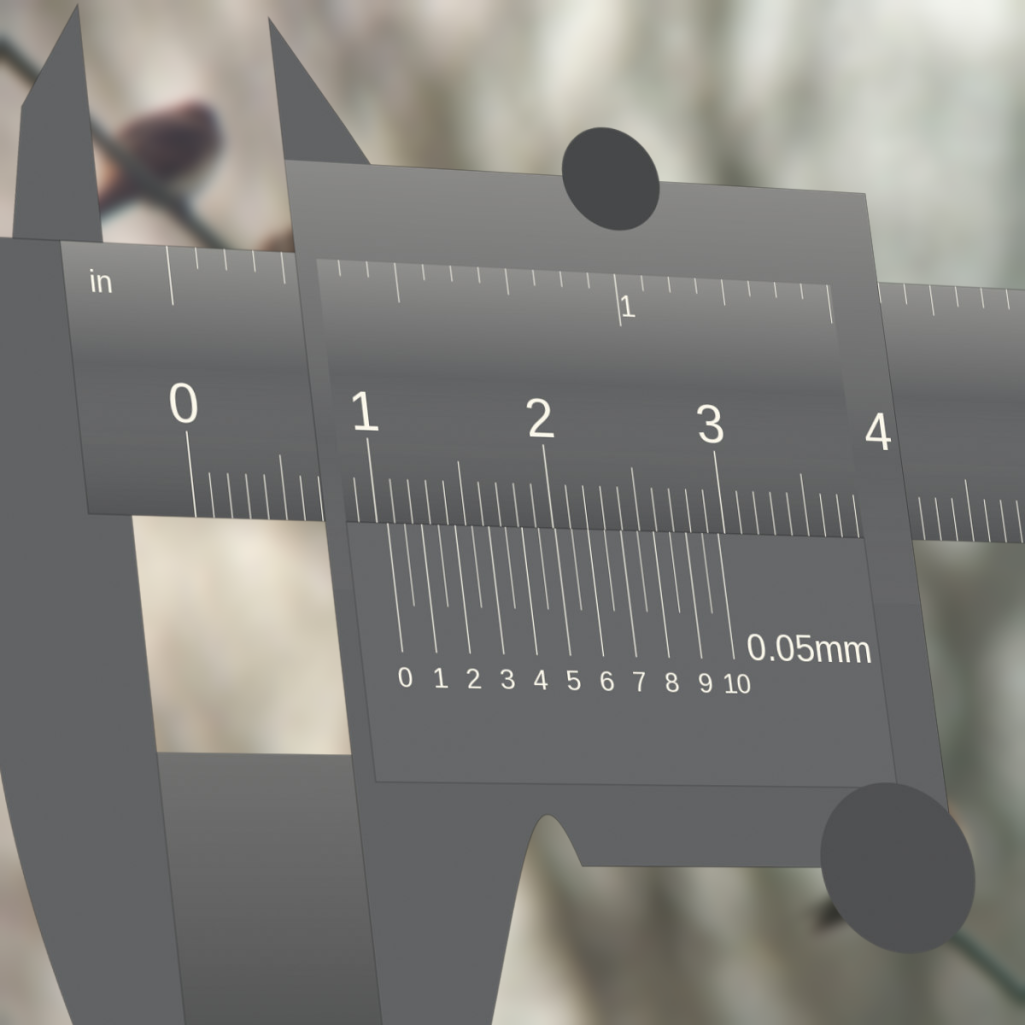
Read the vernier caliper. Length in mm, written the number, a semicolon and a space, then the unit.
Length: 10.6; mm
